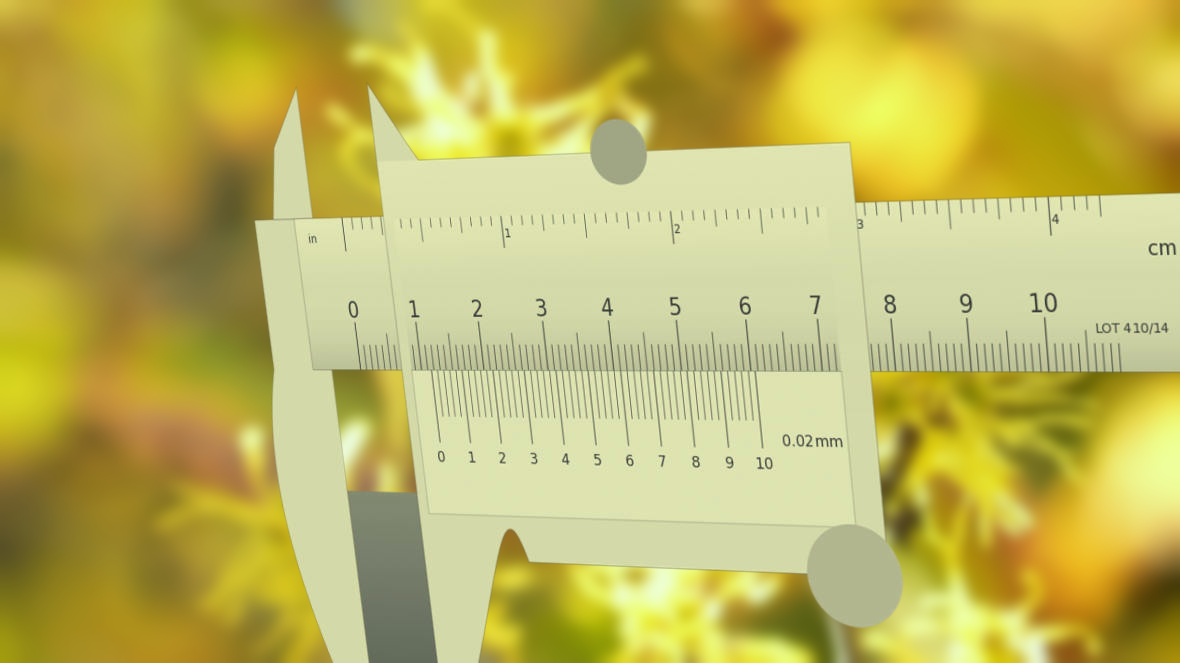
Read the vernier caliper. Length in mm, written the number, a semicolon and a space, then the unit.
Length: 11.6; mm
